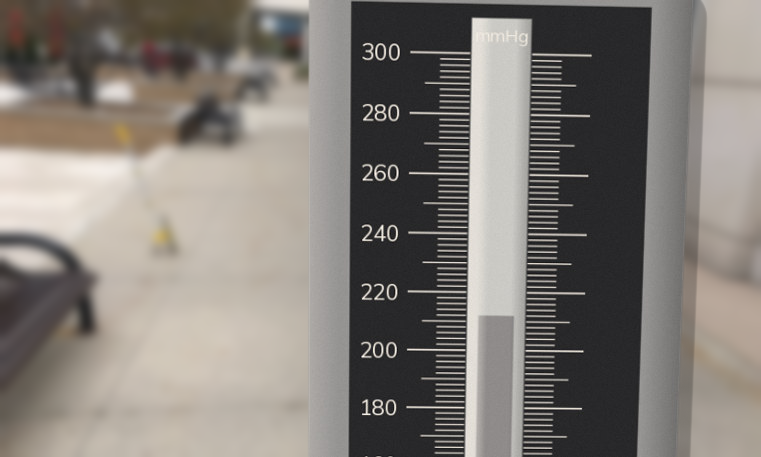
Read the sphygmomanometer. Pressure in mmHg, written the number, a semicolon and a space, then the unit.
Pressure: 212; mmHg
